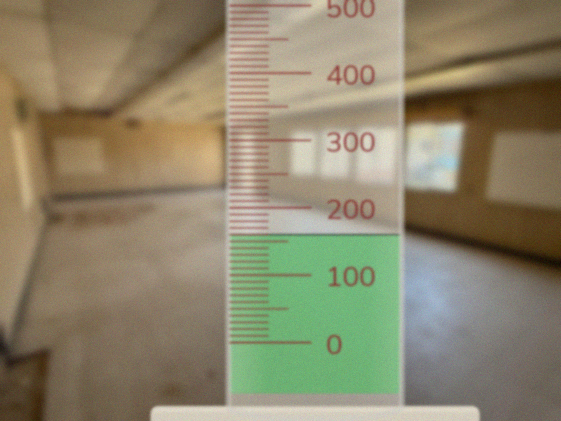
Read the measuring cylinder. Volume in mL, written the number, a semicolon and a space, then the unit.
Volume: 160; mL
